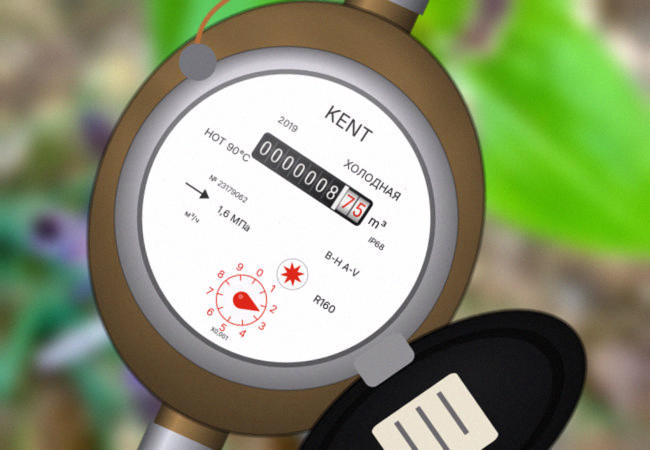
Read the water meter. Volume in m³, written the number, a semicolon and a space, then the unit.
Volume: 8.752; m³
